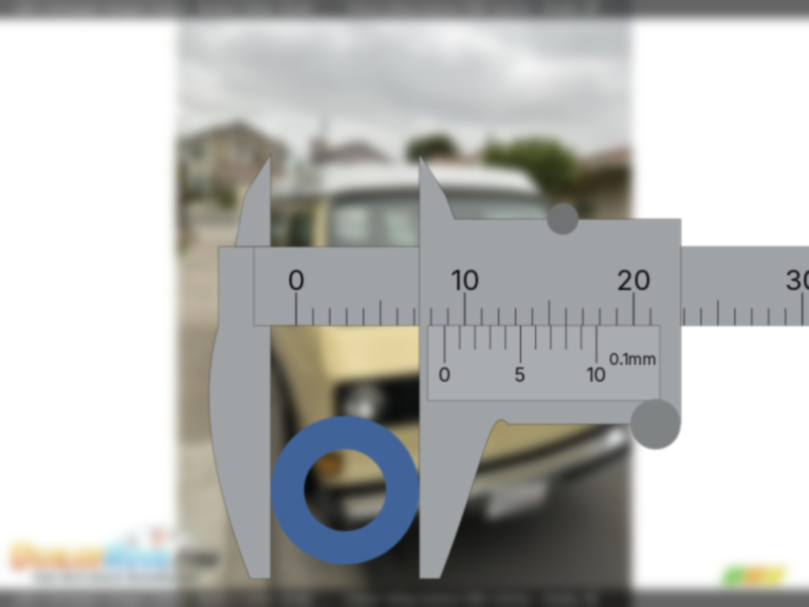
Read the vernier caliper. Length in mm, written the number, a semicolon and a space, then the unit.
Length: 8.8; mm
